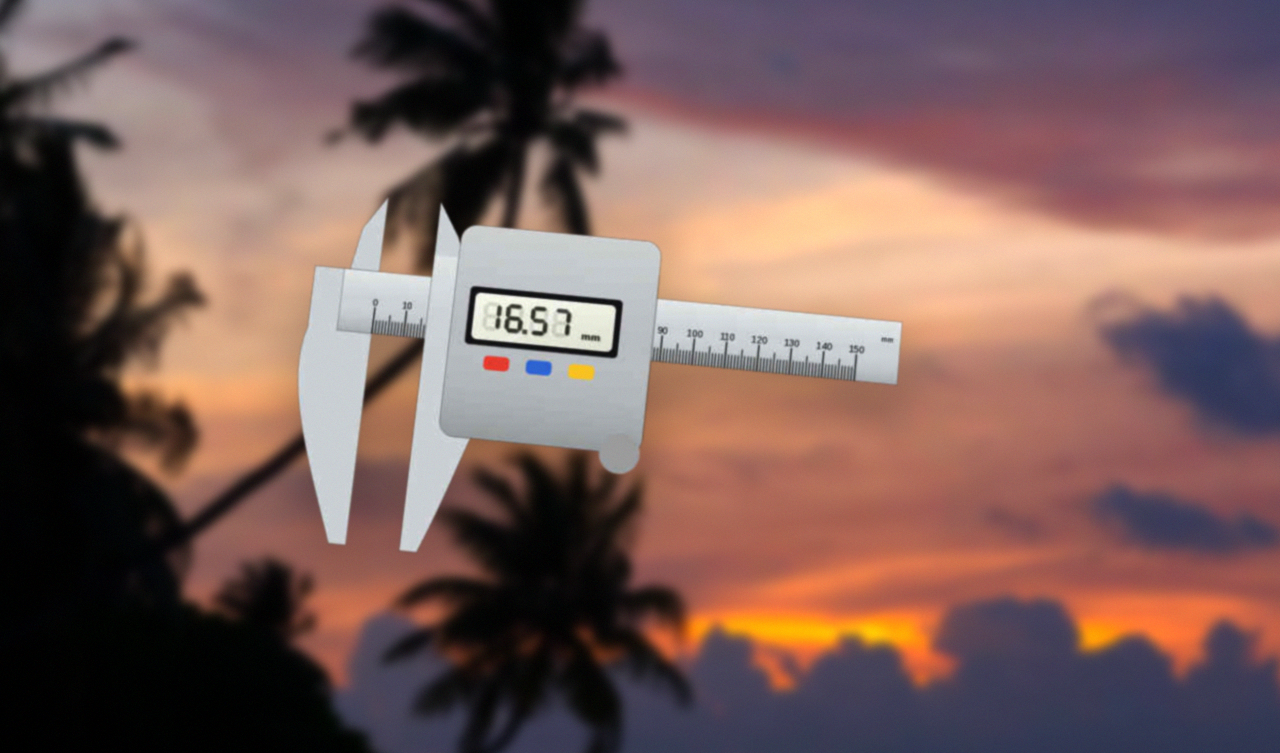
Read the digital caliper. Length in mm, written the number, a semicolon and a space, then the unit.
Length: 16.57; mm
